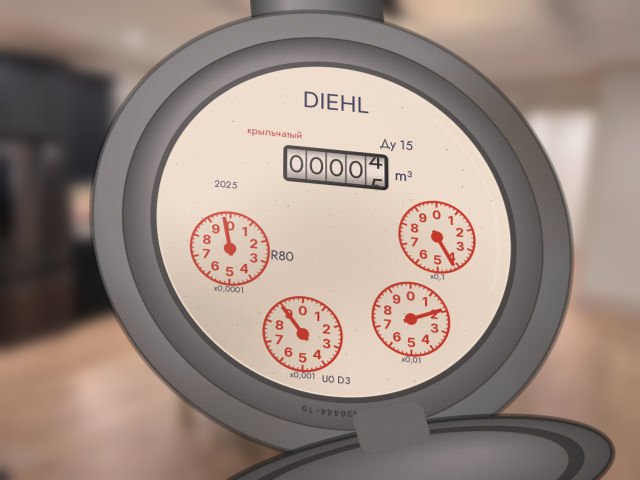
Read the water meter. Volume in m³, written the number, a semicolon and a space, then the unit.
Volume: 4.4189; m³
